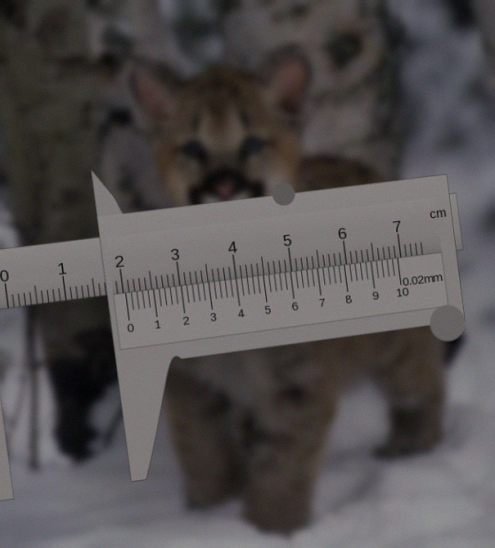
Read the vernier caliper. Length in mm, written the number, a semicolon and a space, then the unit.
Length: 20.4; mm
